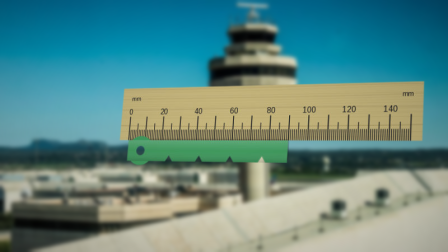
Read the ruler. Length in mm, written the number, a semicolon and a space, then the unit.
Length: 90; mm
